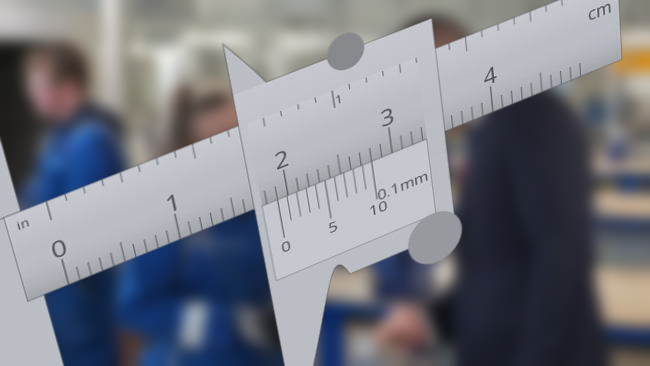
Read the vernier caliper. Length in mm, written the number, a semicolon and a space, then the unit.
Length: 19.0; mm
